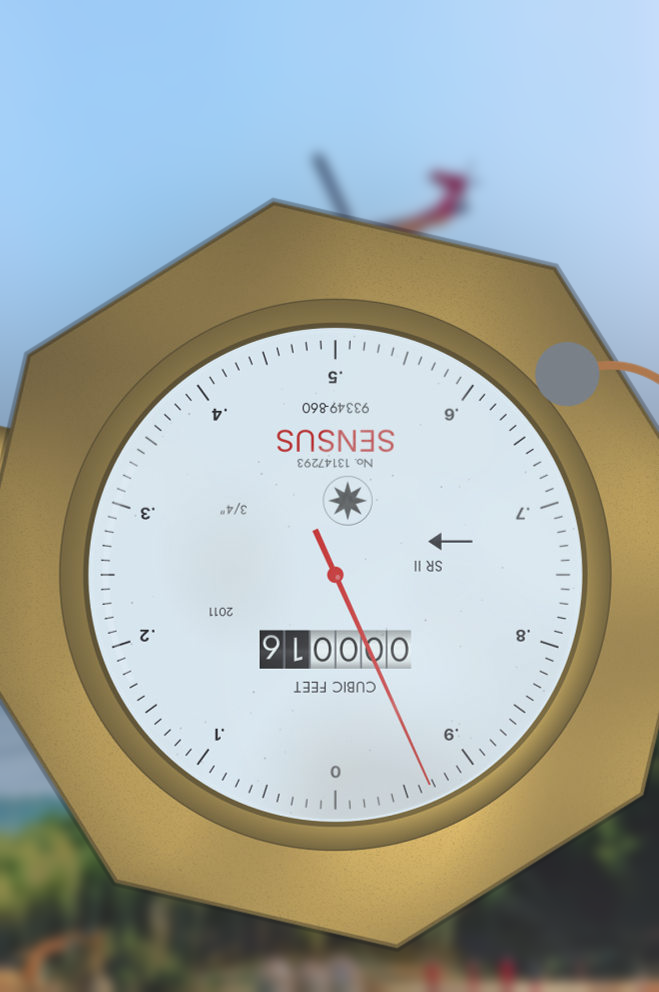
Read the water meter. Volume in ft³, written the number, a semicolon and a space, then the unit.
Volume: 15.93; ft³
